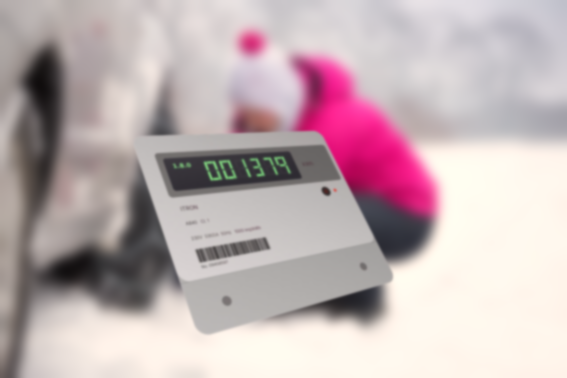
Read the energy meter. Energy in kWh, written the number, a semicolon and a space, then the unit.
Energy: 1379; kWh
